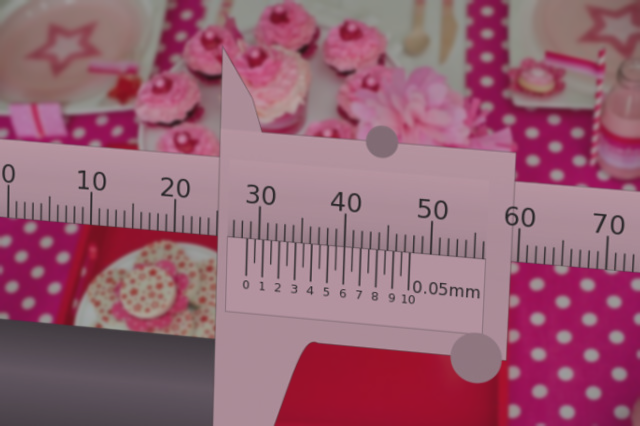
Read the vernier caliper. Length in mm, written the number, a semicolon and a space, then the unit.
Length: 28.6; mm
